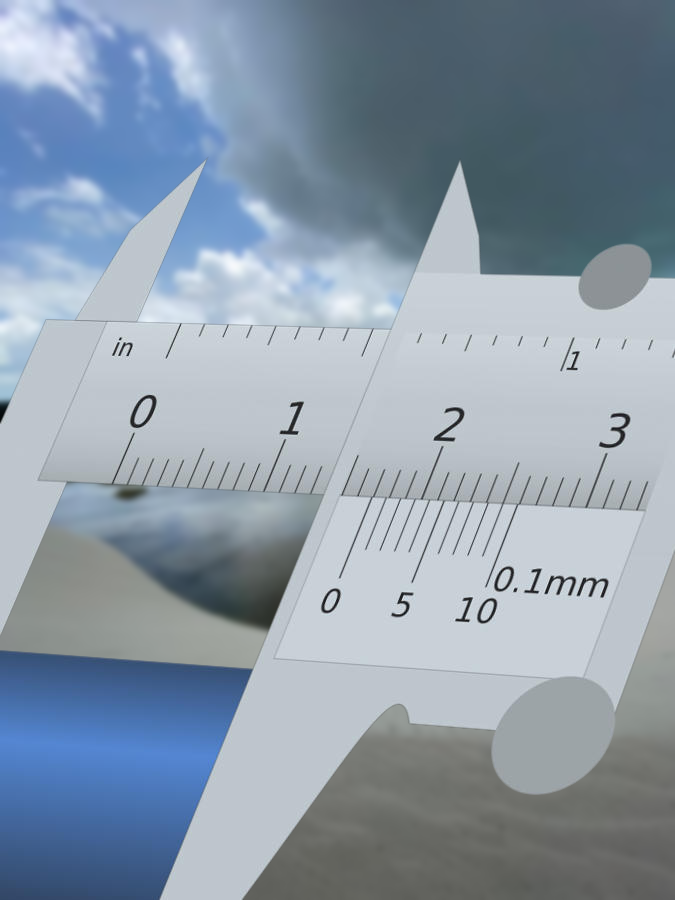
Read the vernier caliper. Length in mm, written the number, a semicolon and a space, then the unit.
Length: 16.9; mm
